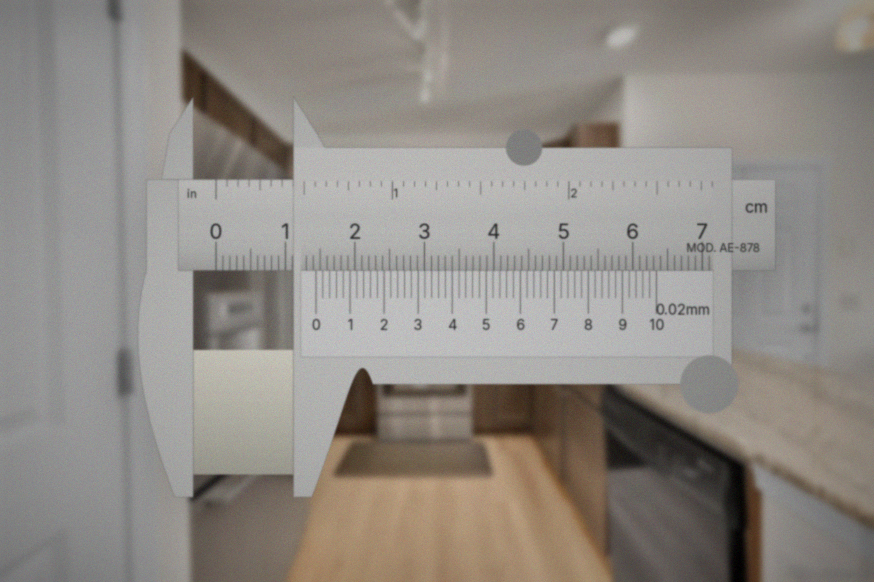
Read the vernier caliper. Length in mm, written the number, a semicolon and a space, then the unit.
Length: 14.4; mm
